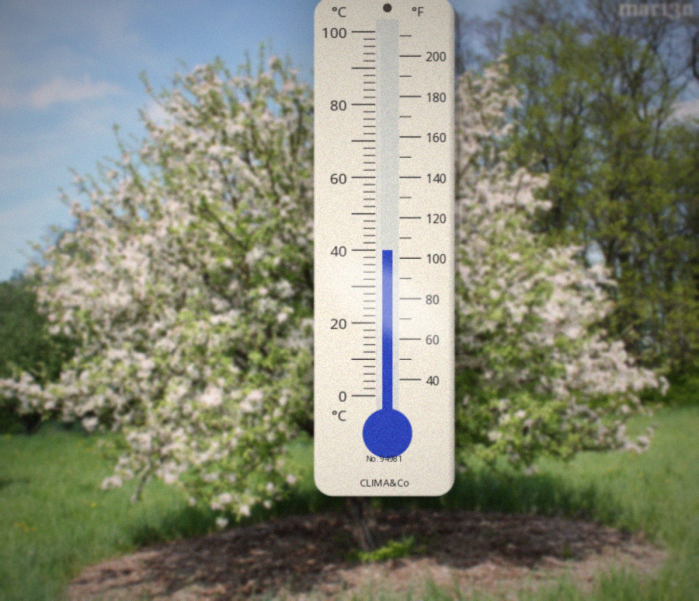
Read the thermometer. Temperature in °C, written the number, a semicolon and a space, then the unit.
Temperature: 40; °C
